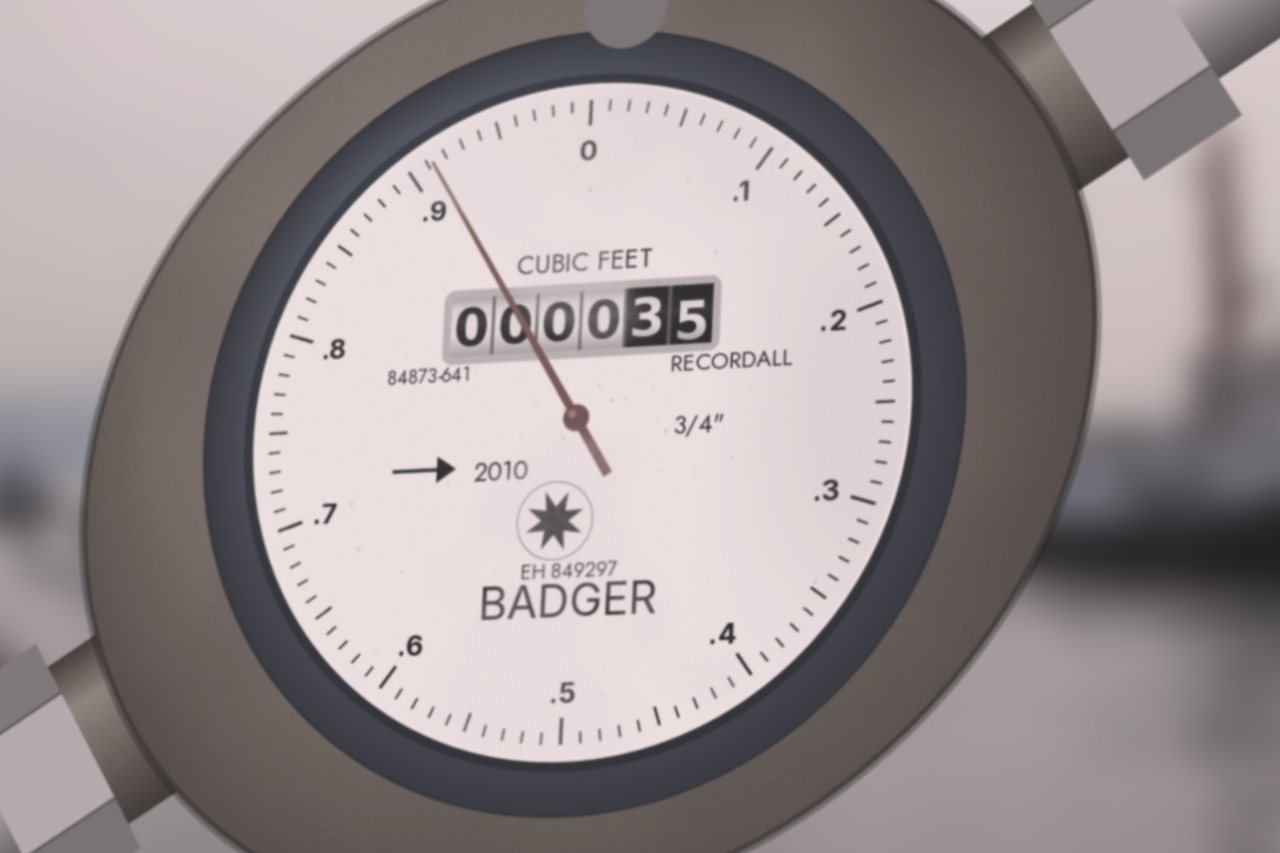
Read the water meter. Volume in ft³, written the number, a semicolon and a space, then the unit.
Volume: 34.91; ft³
